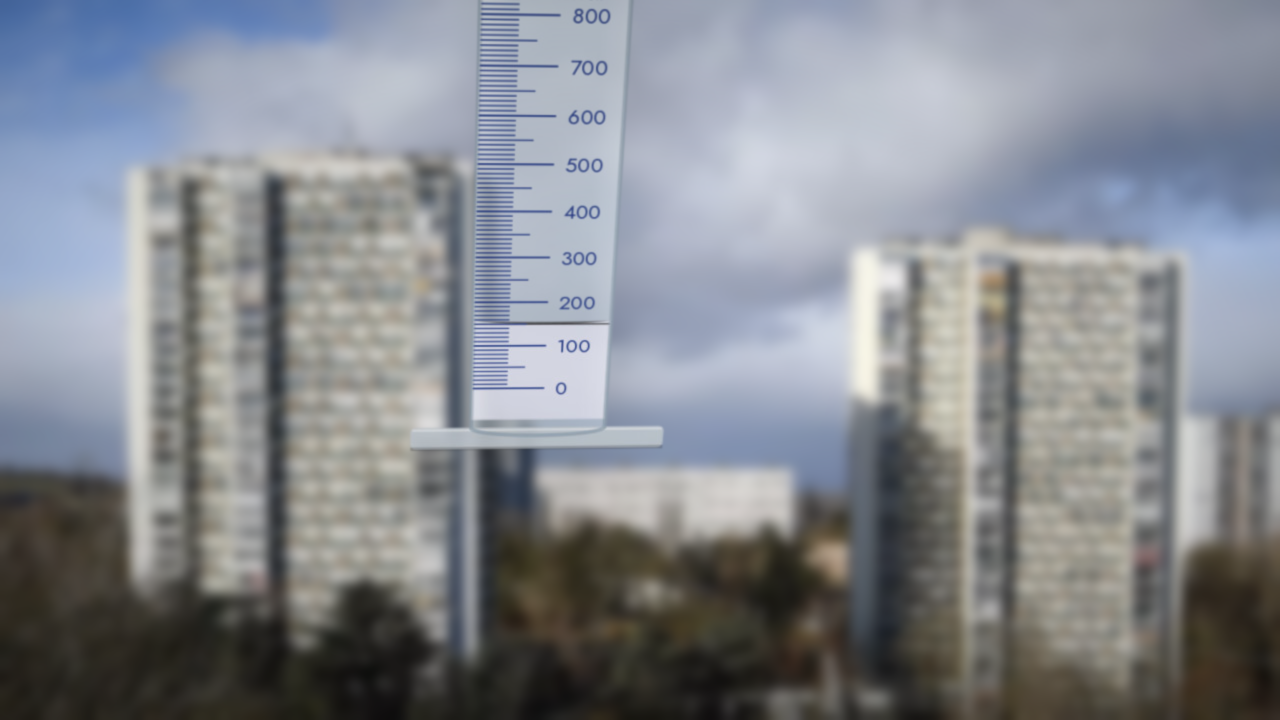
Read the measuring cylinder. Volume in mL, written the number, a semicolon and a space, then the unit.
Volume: 150; mL
